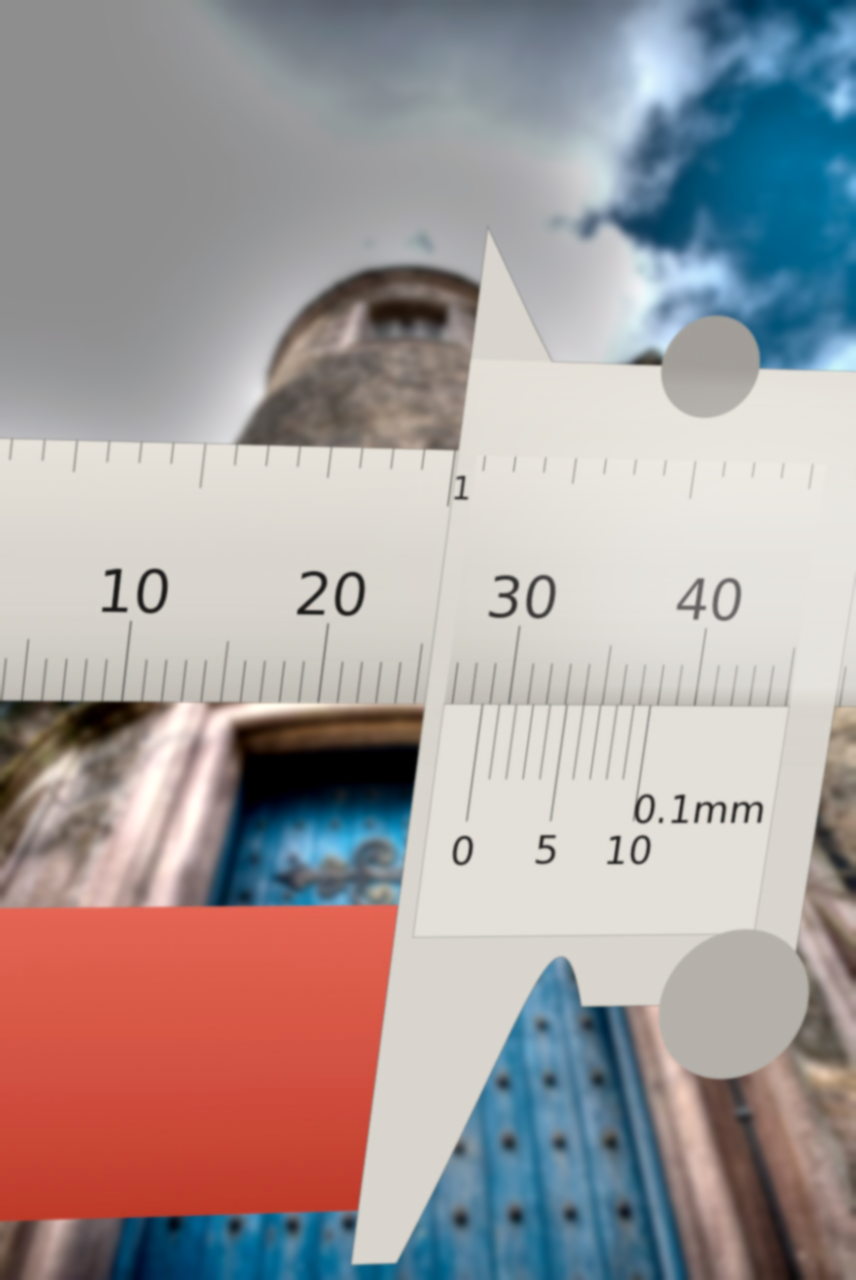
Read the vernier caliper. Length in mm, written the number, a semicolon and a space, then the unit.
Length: 28.6; mm
